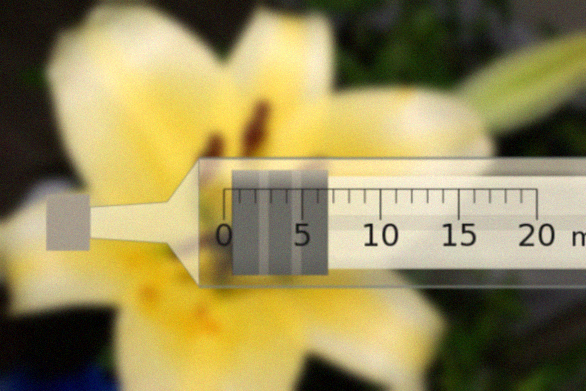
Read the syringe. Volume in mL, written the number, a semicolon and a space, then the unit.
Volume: 0.5; mL
